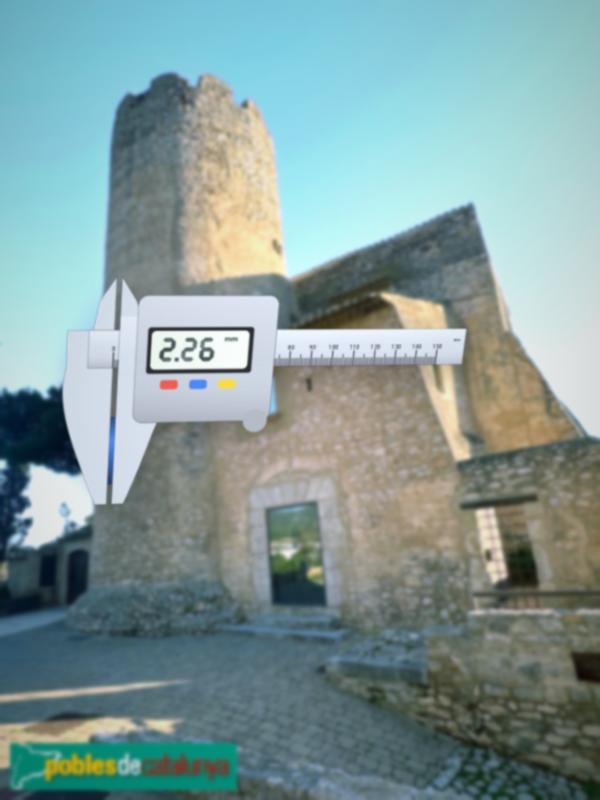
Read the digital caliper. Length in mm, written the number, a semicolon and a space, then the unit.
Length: 2.26; mm
